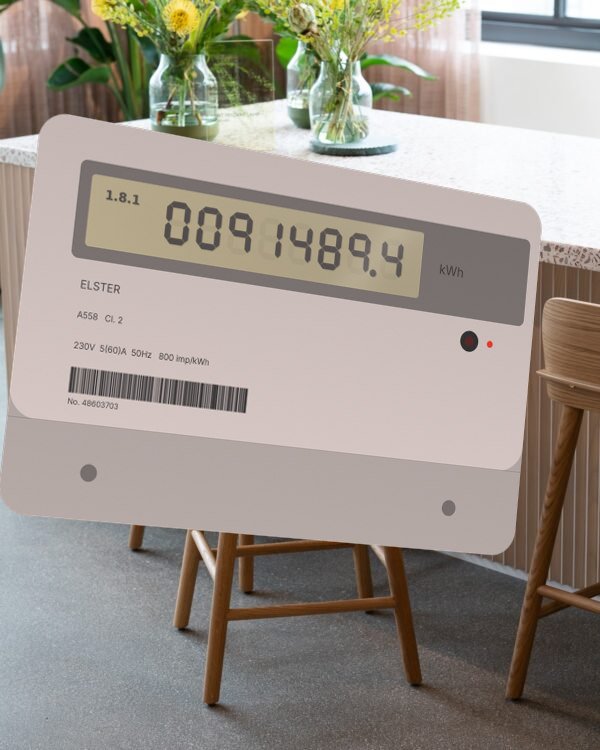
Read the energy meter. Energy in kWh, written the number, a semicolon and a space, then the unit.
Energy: 91489.4; kWh
